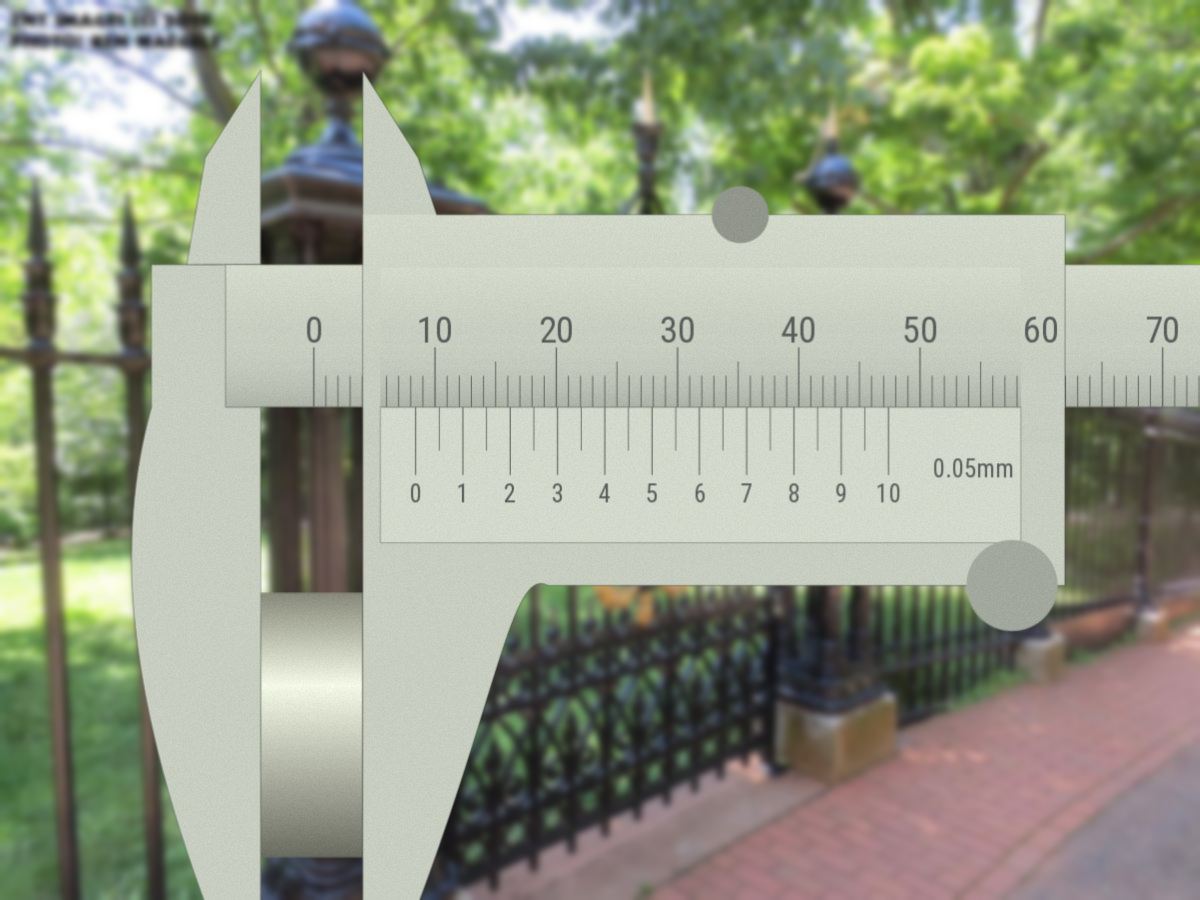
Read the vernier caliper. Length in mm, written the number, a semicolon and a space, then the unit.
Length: 8.4; mm
